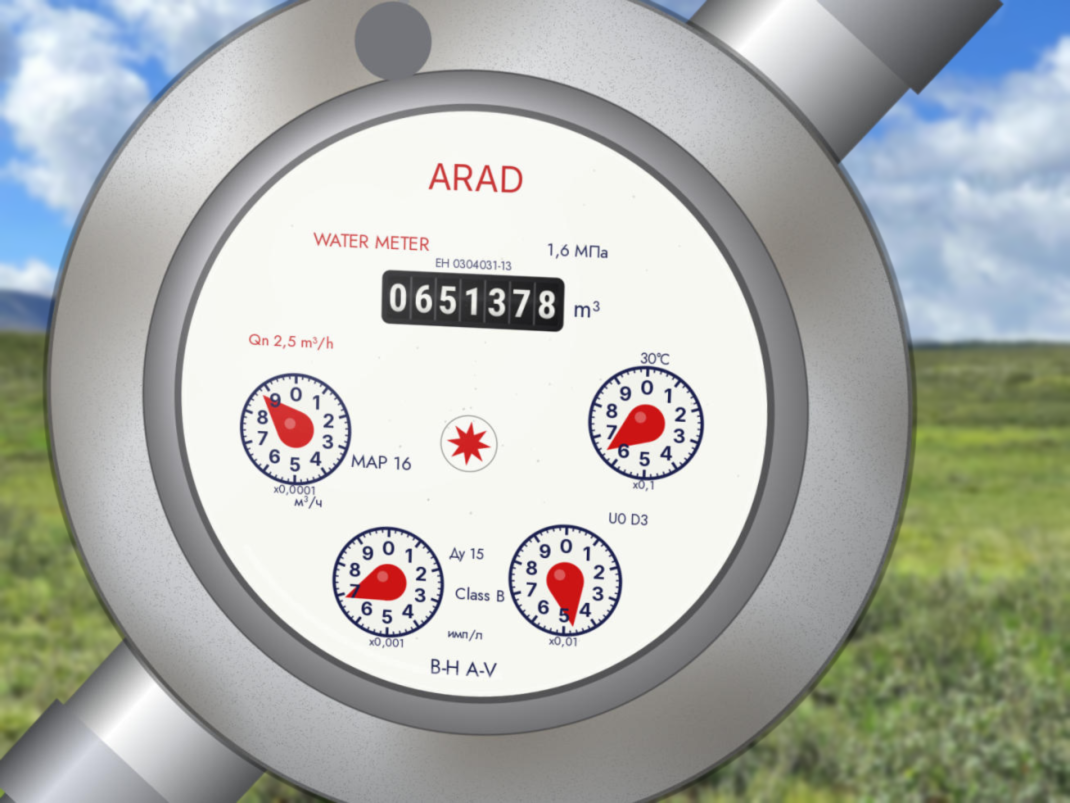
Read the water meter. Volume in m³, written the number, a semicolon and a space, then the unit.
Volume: 651378.6468; m³
